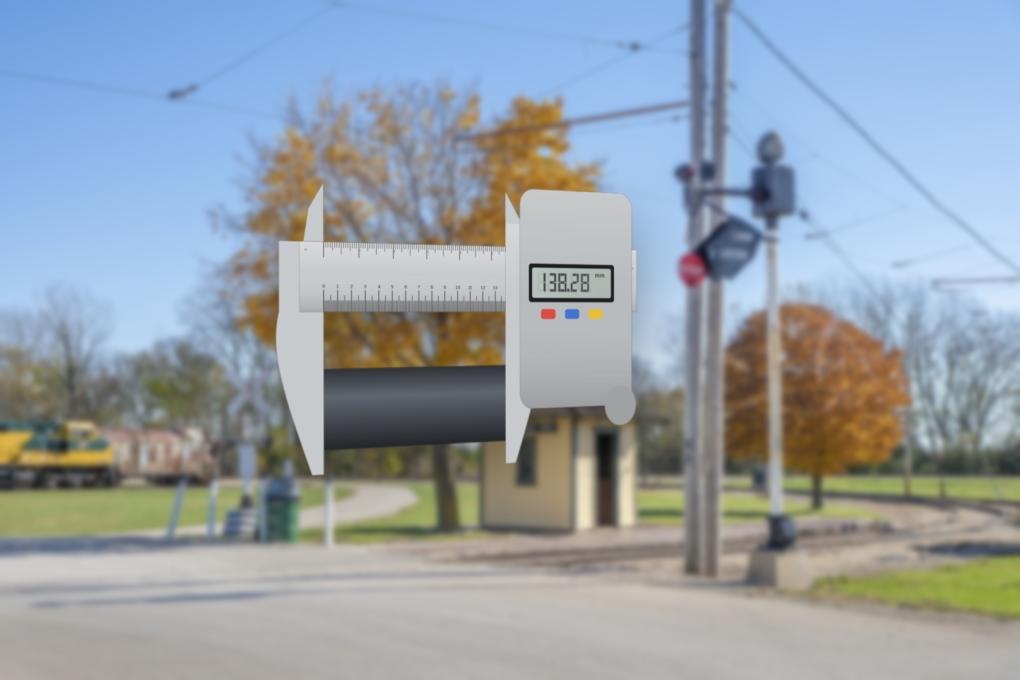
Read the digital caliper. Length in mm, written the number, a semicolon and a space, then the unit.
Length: 138.28; mm
